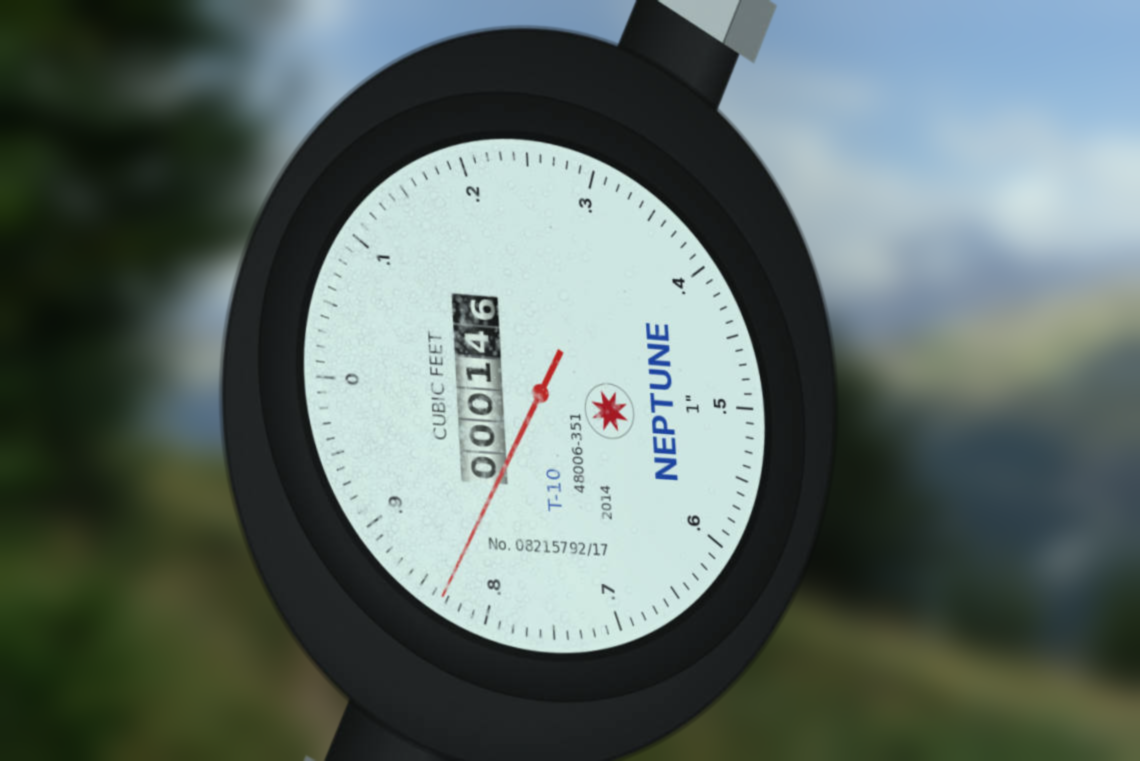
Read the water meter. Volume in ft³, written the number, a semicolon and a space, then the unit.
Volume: 145.83; ft³
